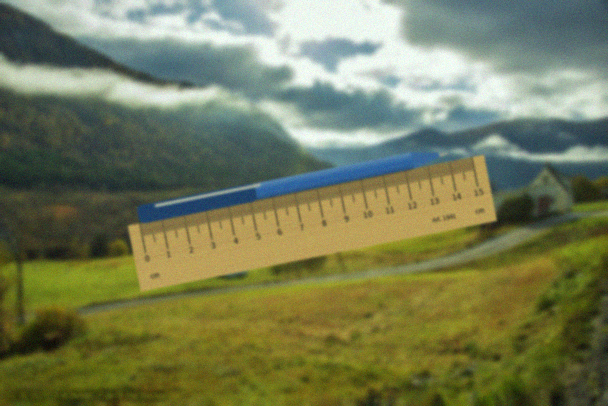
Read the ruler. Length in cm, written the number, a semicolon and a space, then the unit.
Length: 14; cm
